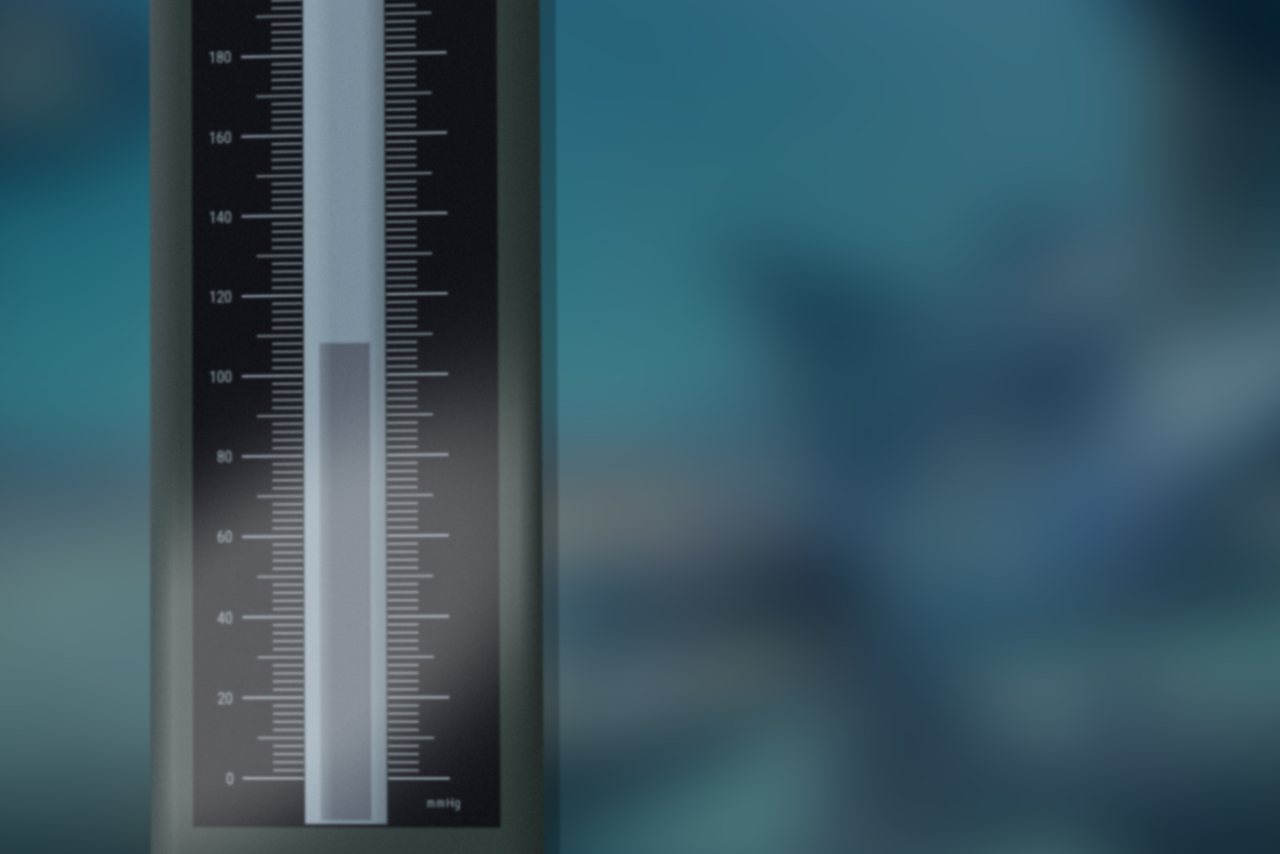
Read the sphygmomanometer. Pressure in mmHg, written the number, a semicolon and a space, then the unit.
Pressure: 108; mmHg
